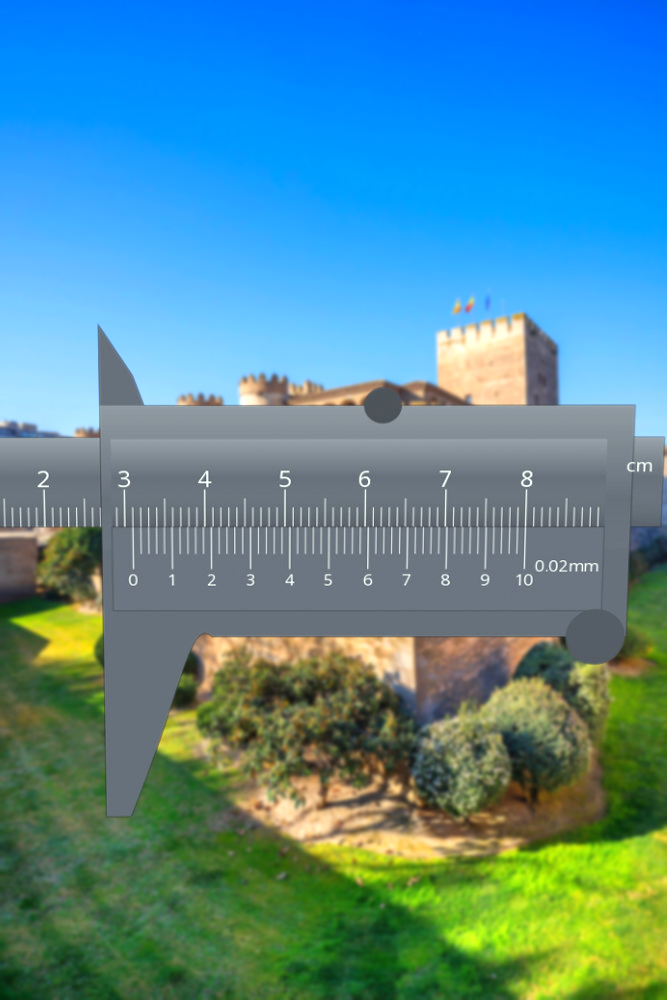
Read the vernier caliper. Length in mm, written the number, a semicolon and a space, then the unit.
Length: 31.0; mm
